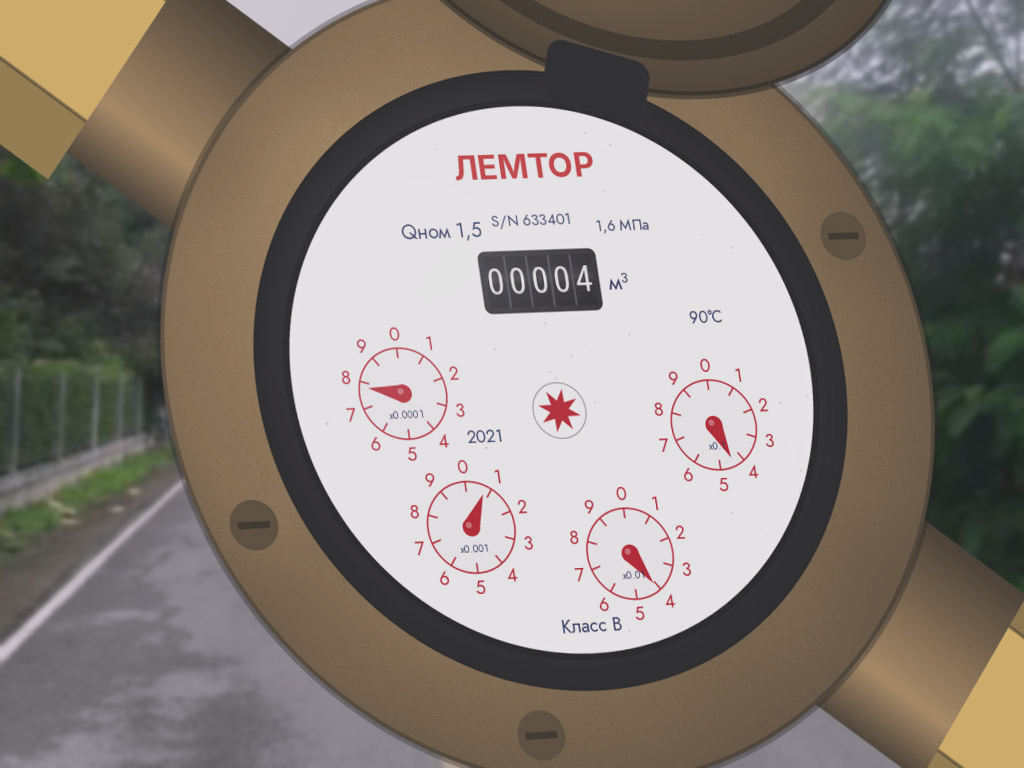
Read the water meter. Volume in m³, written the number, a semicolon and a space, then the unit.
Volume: 4.4407; m³
